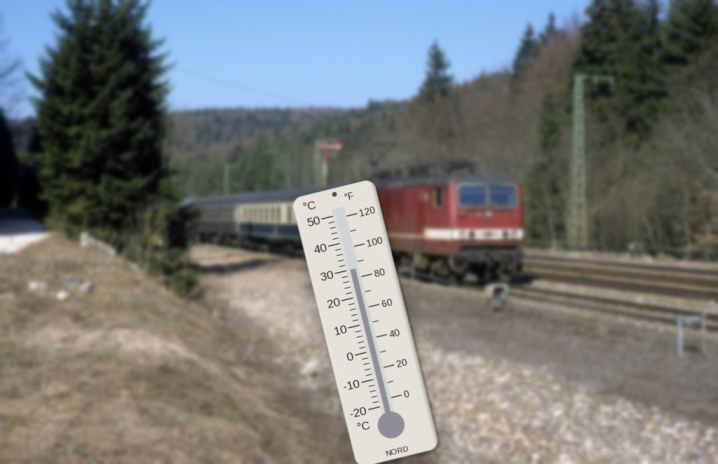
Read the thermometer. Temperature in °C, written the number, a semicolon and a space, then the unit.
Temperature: 30; °C
